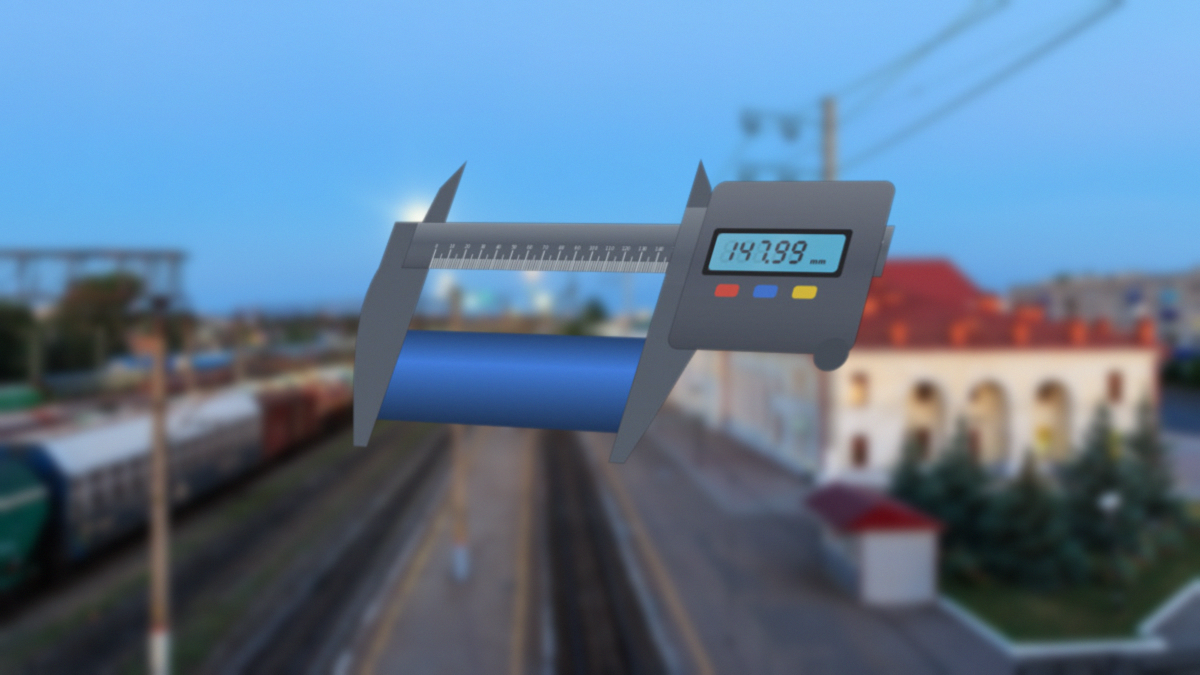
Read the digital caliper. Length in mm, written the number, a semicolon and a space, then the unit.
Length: 147.99; mm
